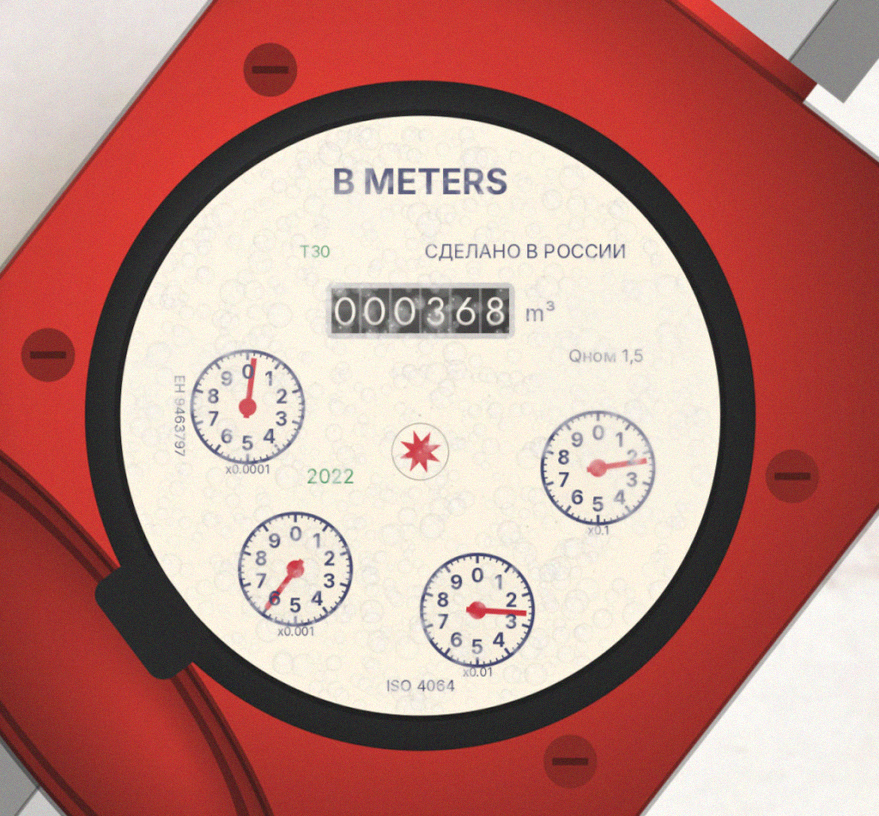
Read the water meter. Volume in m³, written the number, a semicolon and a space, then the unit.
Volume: 368.2260; m³
